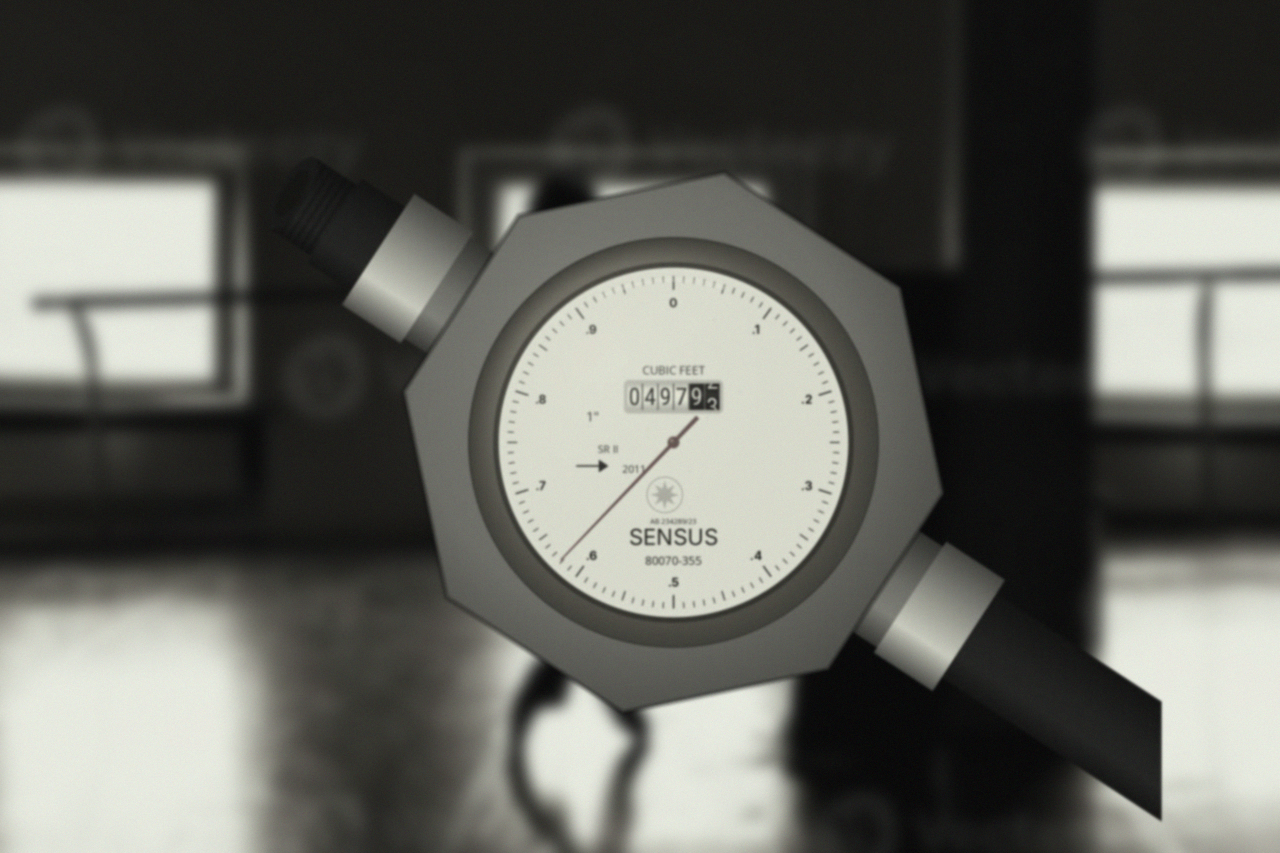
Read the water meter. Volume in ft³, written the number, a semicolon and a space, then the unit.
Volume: 49792.62; ft³
